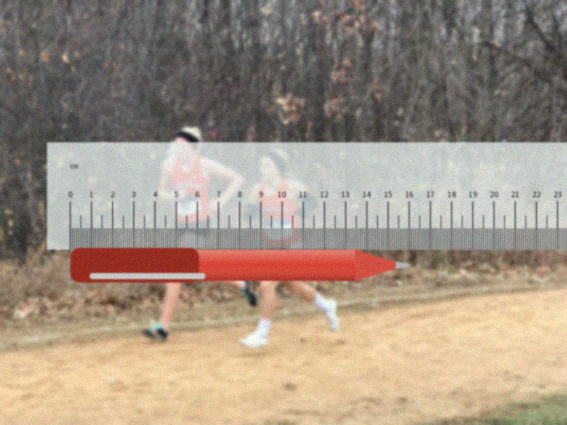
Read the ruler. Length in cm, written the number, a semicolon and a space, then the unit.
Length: 16; cm
